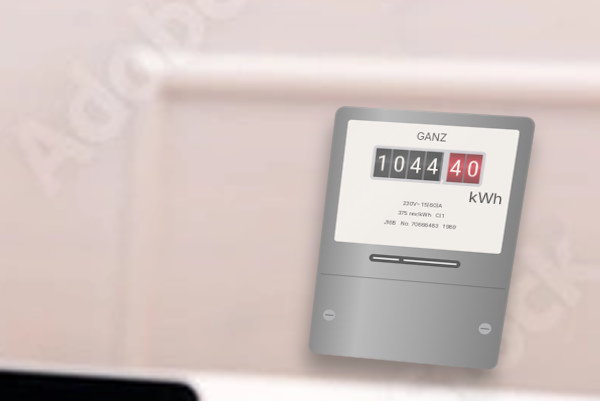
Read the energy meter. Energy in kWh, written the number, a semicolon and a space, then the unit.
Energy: 1044.40; kWh
